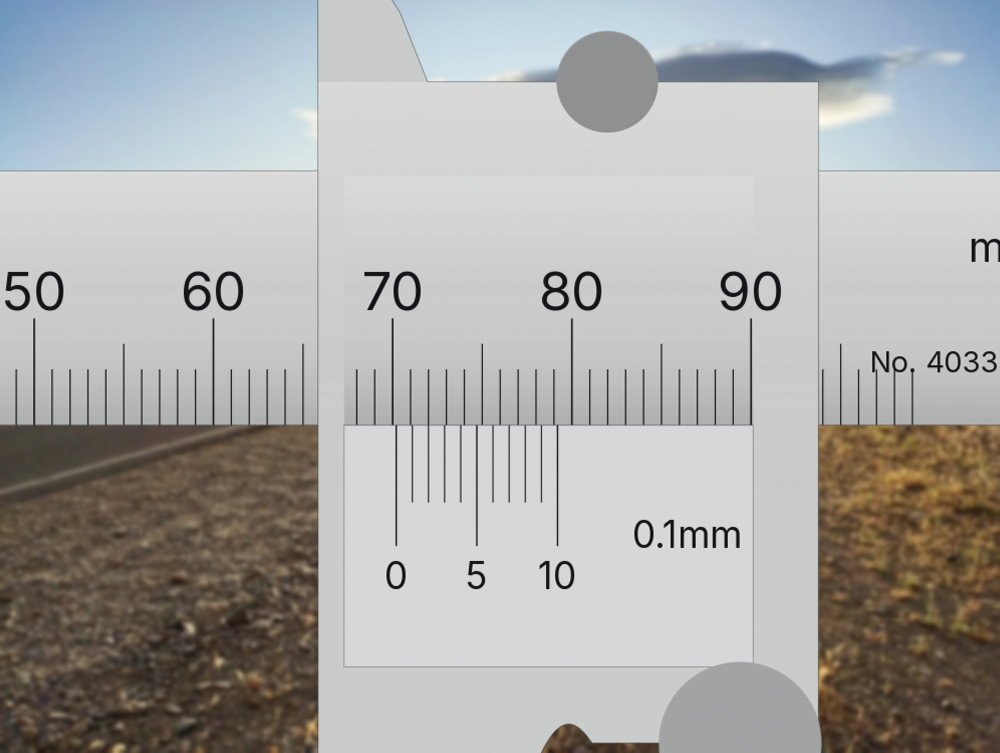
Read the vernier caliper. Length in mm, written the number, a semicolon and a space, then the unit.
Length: 70.2; mm
